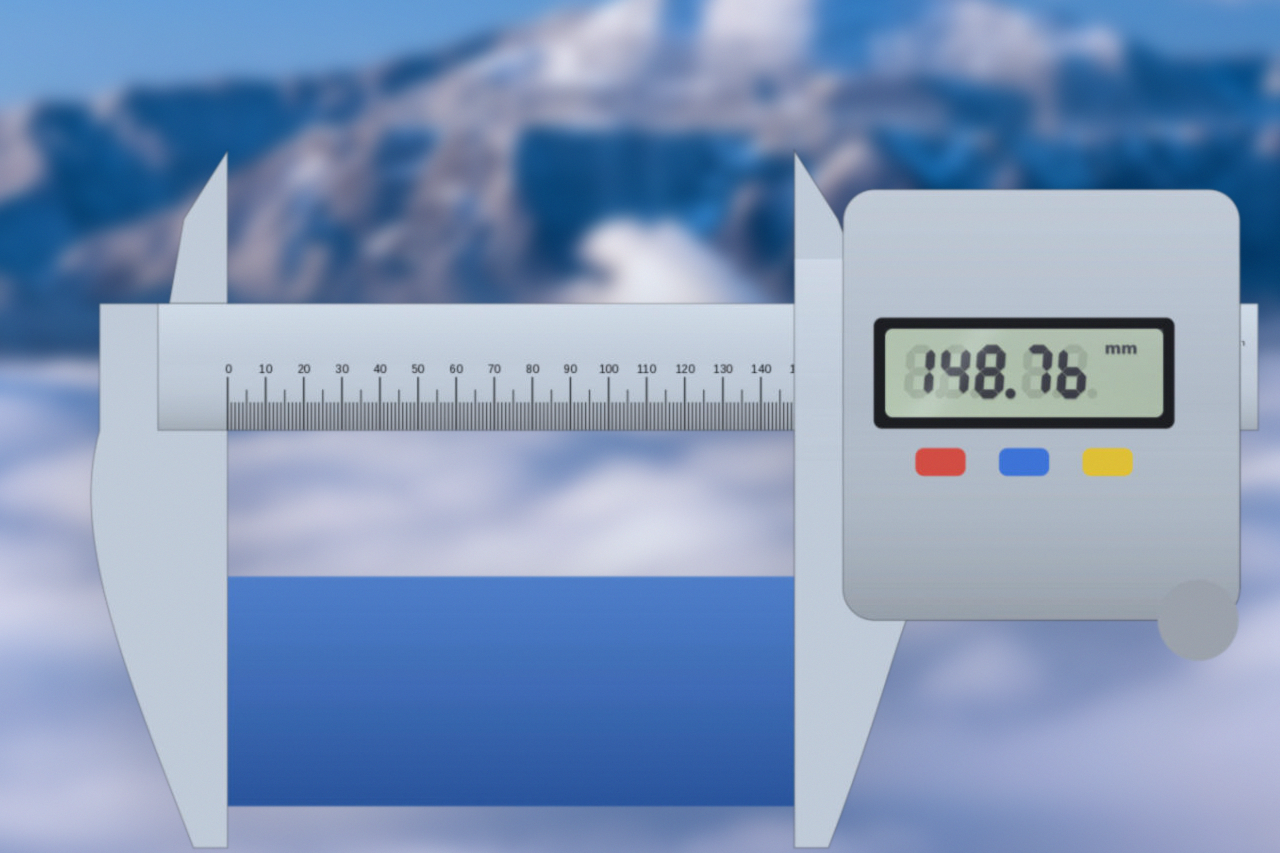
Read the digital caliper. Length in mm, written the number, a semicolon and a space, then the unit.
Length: 148.76; mm
